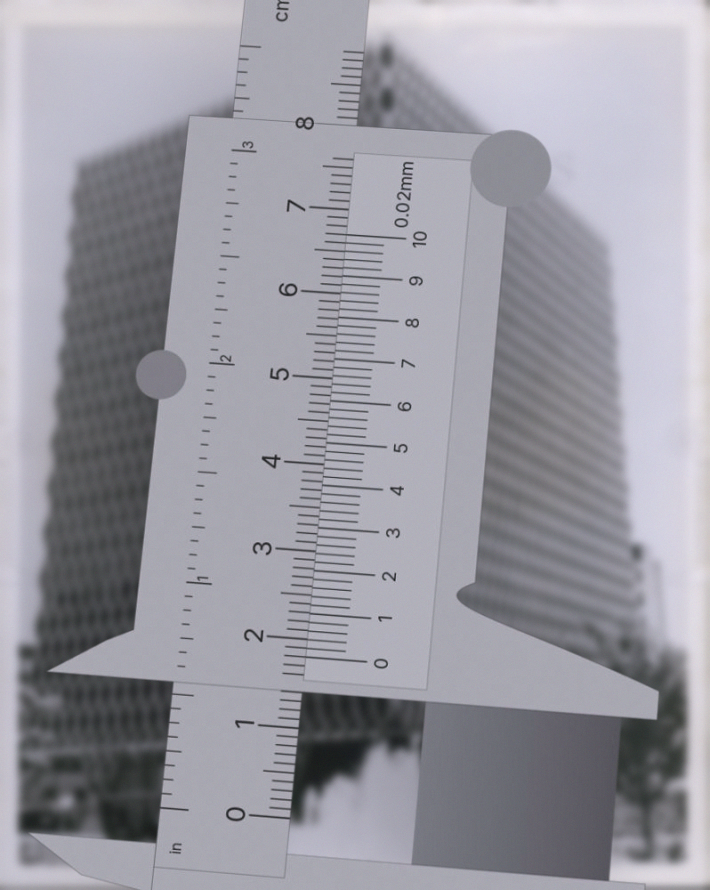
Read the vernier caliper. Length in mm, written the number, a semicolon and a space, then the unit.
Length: 18.0; mm
